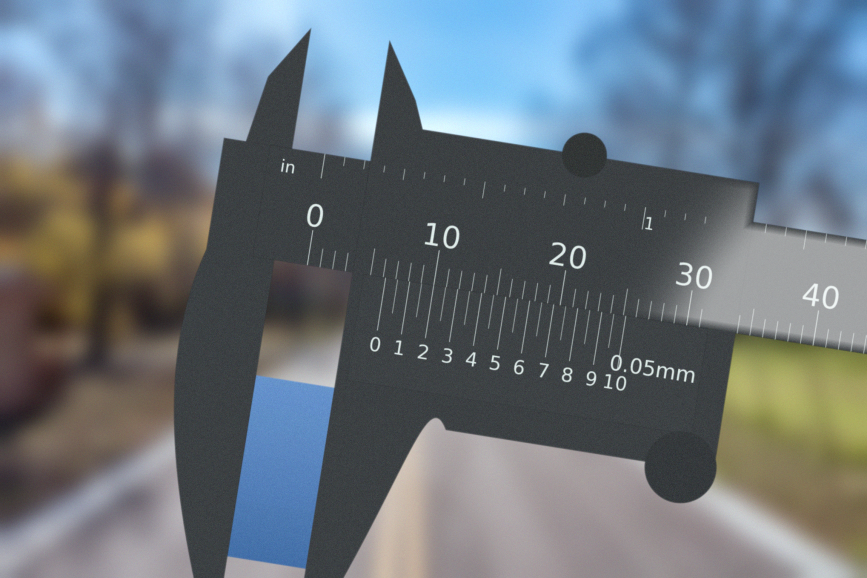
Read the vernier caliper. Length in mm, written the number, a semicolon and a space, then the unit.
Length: 6.2; mm
